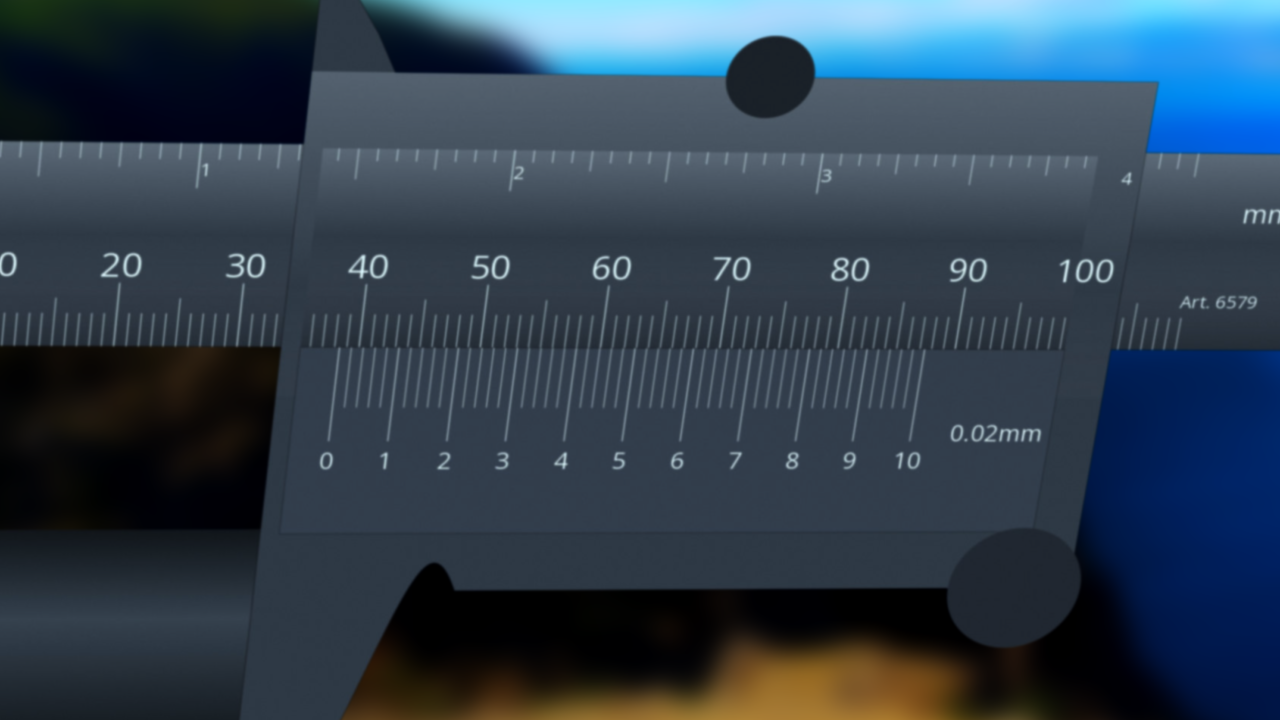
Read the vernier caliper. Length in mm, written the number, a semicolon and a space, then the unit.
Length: 38.4; mm
